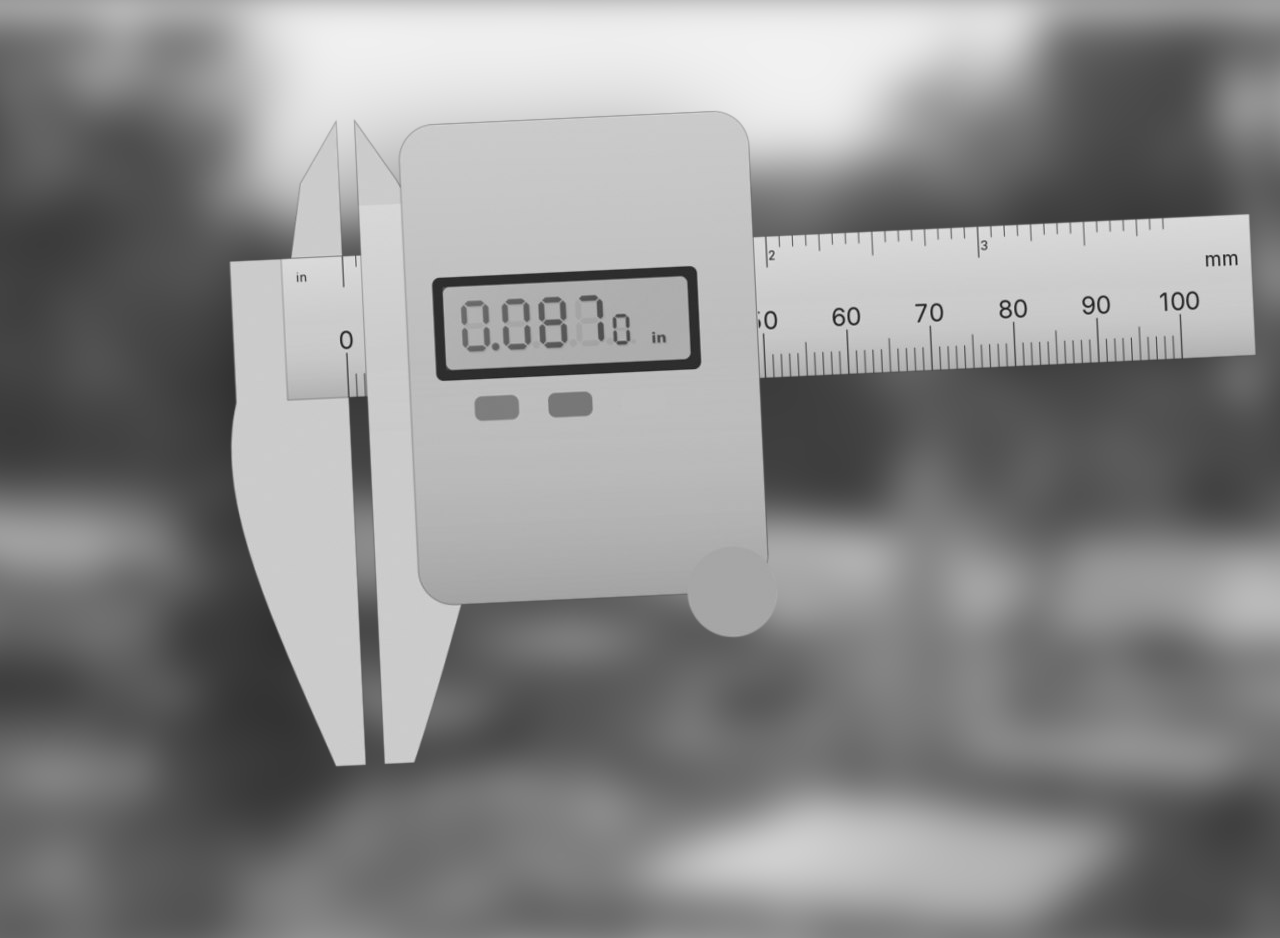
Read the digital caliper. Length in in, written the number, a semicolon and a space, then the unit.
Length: 0.0870; in
